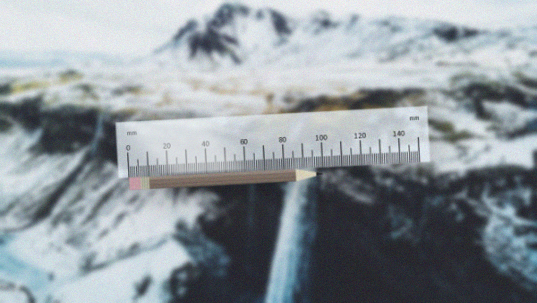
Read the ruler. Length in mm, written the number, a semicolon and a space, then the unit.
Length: 100; mm
